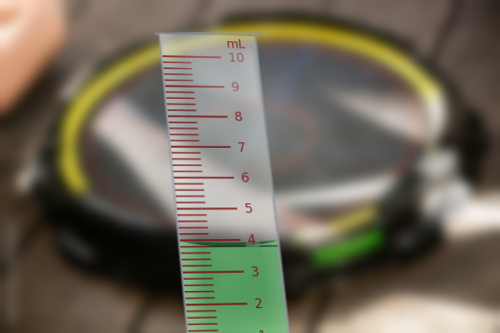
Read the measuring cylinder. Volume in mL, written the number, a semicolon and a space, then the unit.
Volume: 3.8; mL
